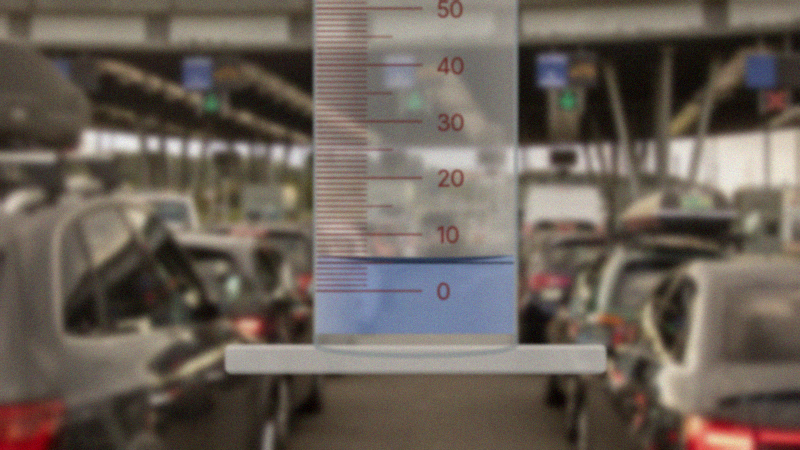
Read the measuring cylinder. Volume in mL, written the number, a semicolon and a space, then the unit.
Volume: 5; mL
